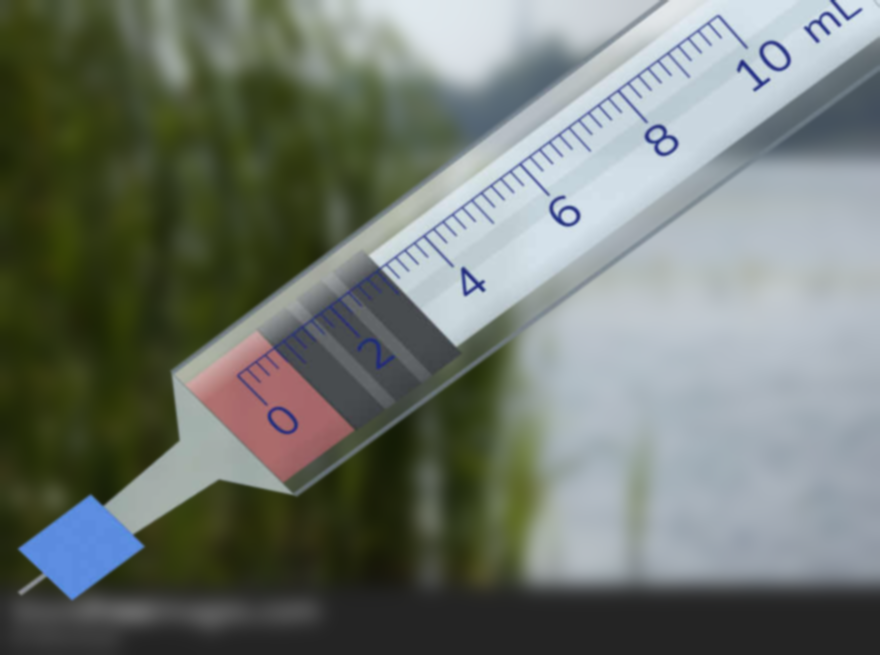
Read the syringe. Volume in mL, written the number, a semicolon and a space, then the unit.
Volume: 0.8; mL
